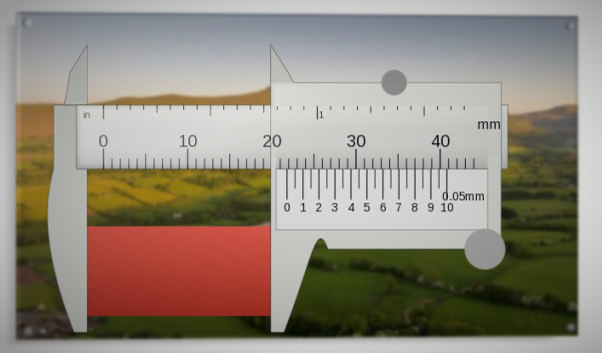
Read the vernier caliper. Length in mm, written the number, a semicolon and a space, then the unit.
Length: 21.8; mm
